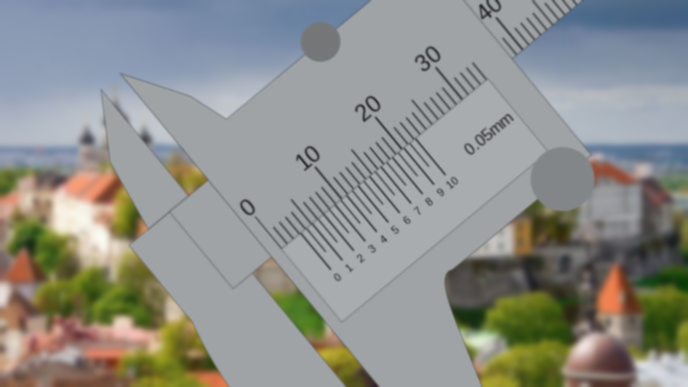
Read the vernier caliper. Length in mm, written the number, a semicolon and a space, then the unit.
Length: 3.2; mm
